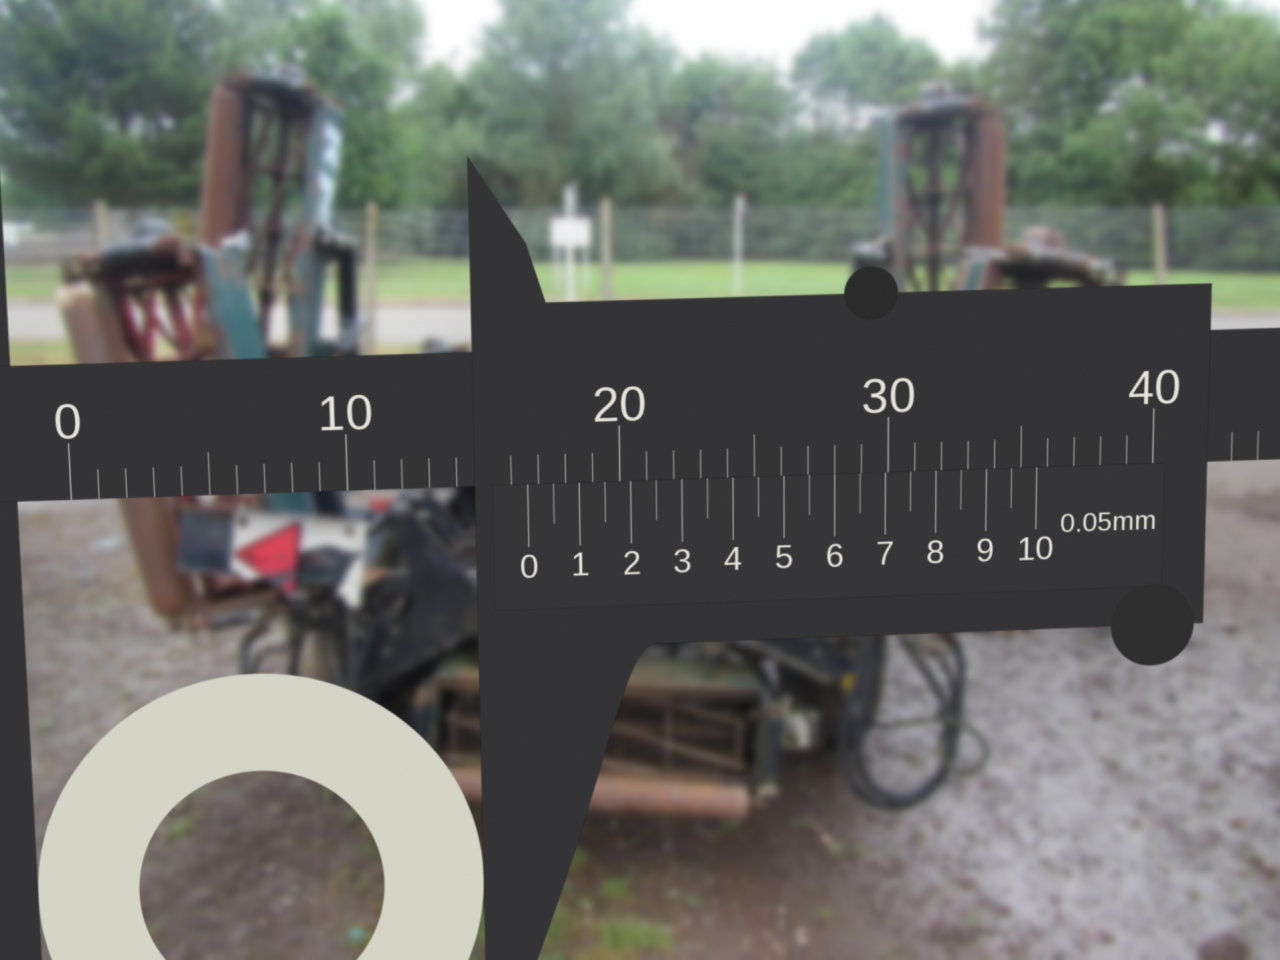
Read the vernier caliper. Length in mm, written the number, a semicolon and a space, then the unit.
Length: 16.60; mm
